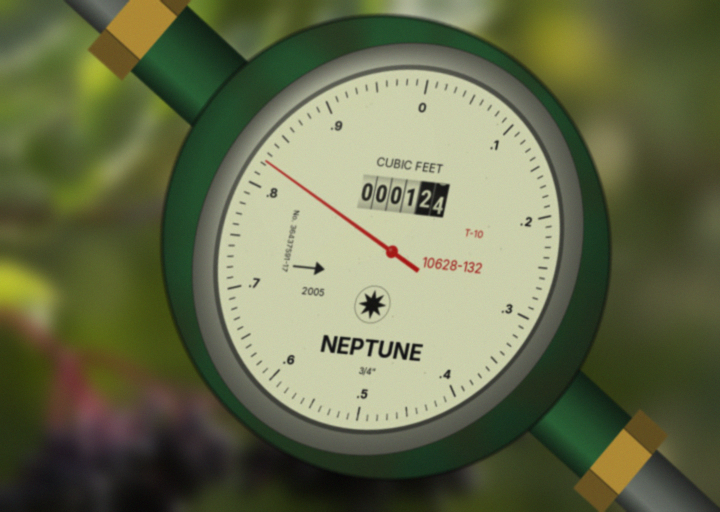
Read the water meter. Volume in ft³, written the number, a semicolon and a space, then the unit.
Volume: 123.82; ft³
